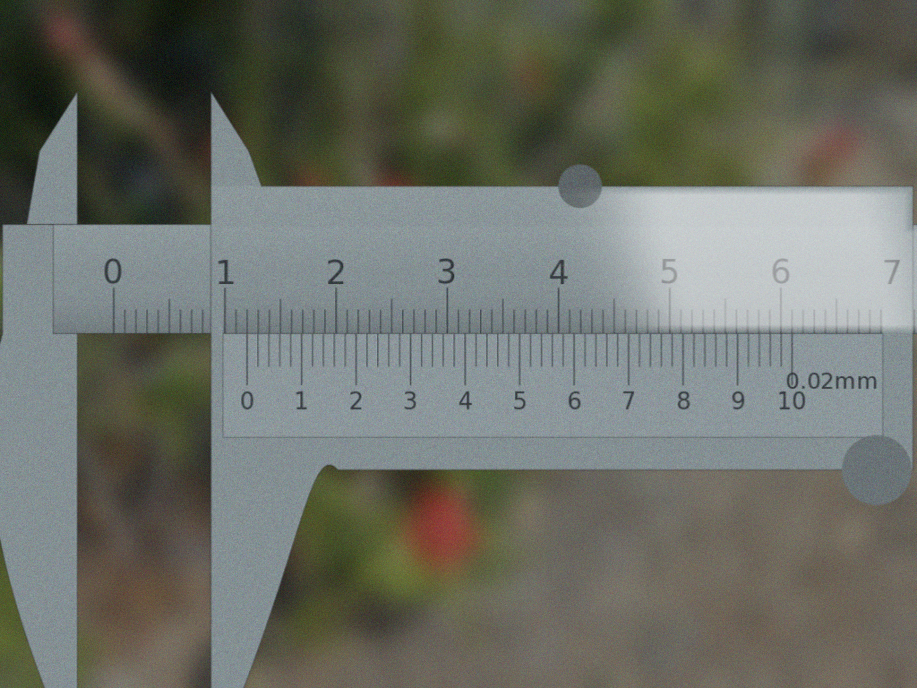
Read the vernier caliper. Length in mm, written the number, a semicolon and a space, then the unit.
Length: 12.0; mm
